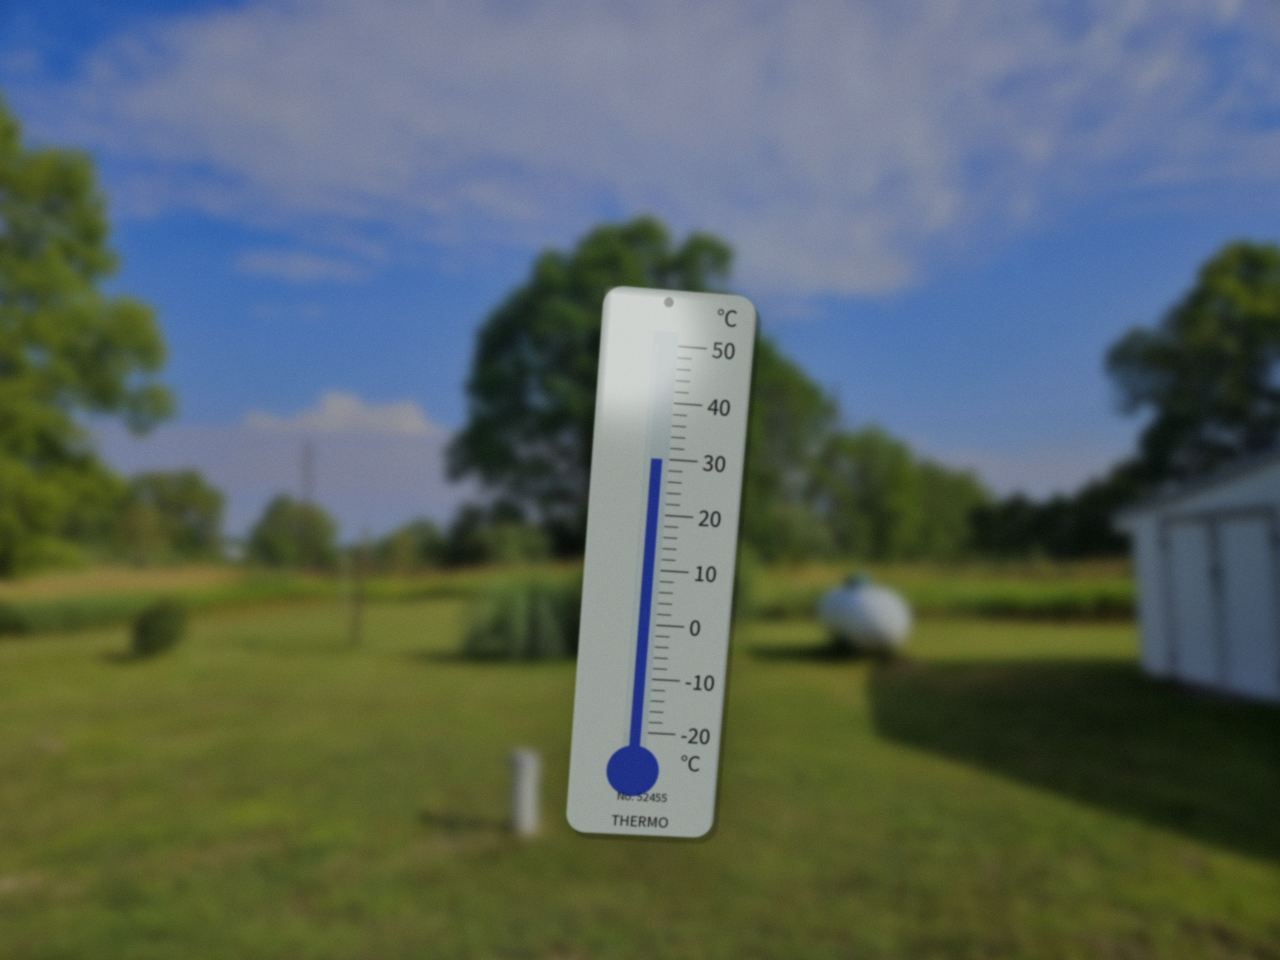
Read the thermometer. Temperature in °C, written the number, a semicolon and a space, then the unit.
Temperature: 30; °C
